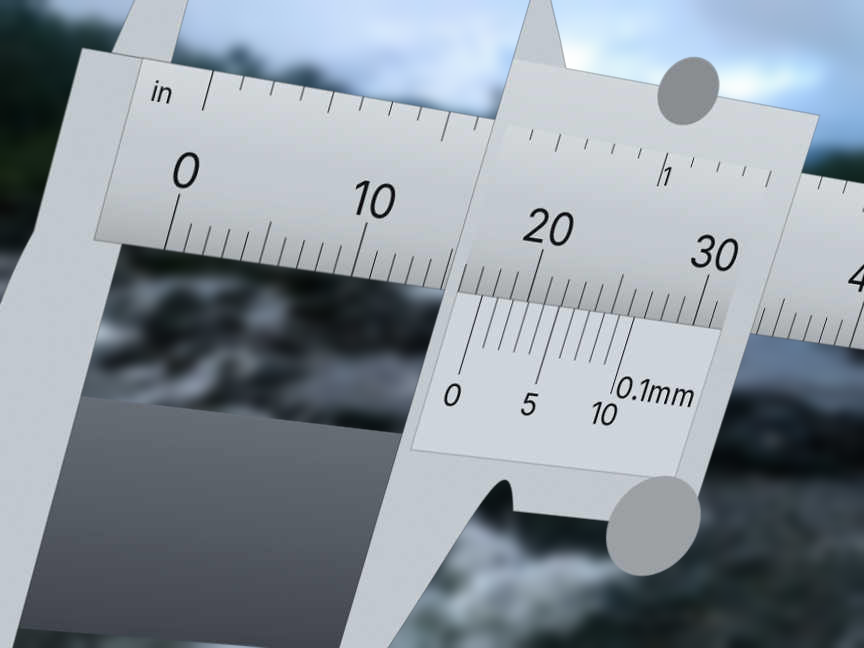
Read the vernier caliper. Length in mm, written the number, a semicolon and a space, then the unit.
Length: 17.4; mm
